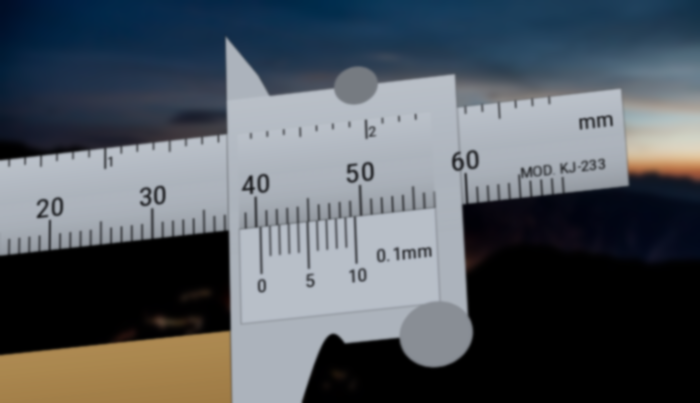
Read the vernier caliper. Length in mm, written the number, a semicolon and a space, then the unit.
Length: 40.4; mm
